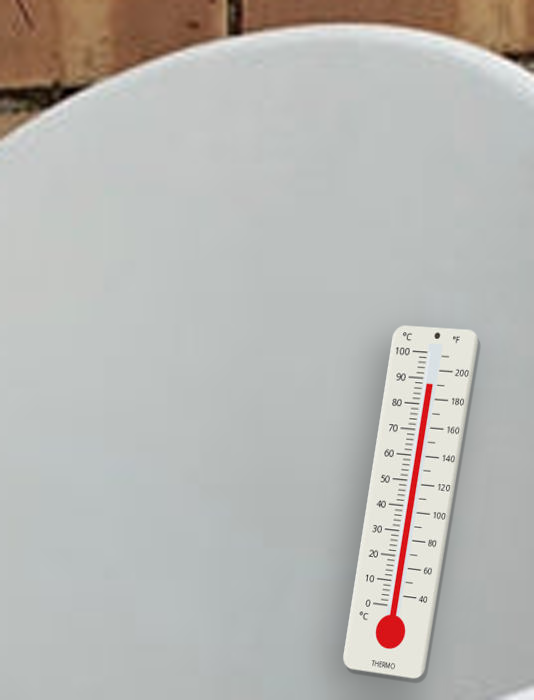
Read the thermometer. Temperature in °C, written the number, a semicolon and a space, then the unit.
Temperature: 88; °C
